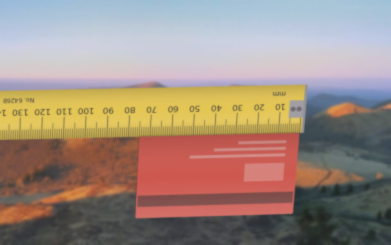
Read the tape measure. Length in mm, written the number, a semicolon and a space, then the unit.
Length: 75; mm
